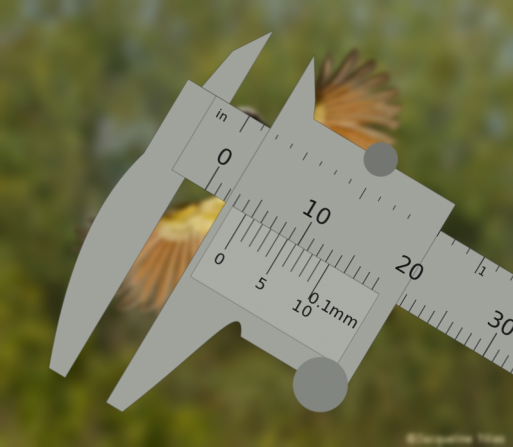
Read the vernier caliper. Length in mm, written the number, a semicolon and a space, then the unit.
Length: 4.4; mm
